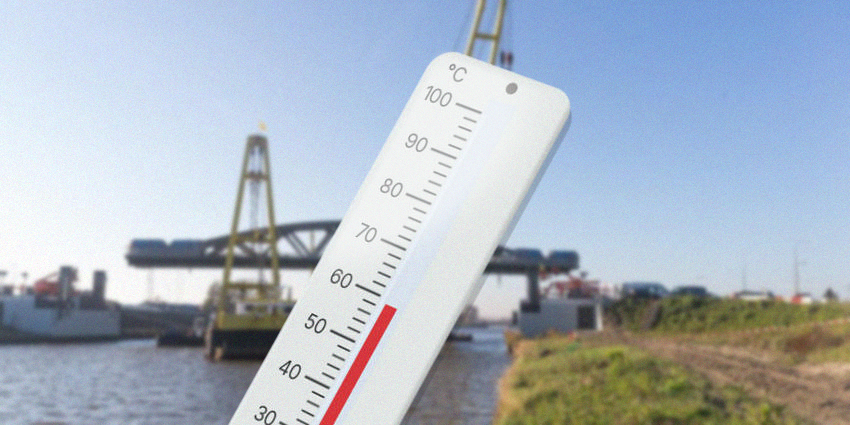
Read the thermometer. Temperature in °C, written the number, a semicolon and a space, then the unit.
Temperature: 59; °C
